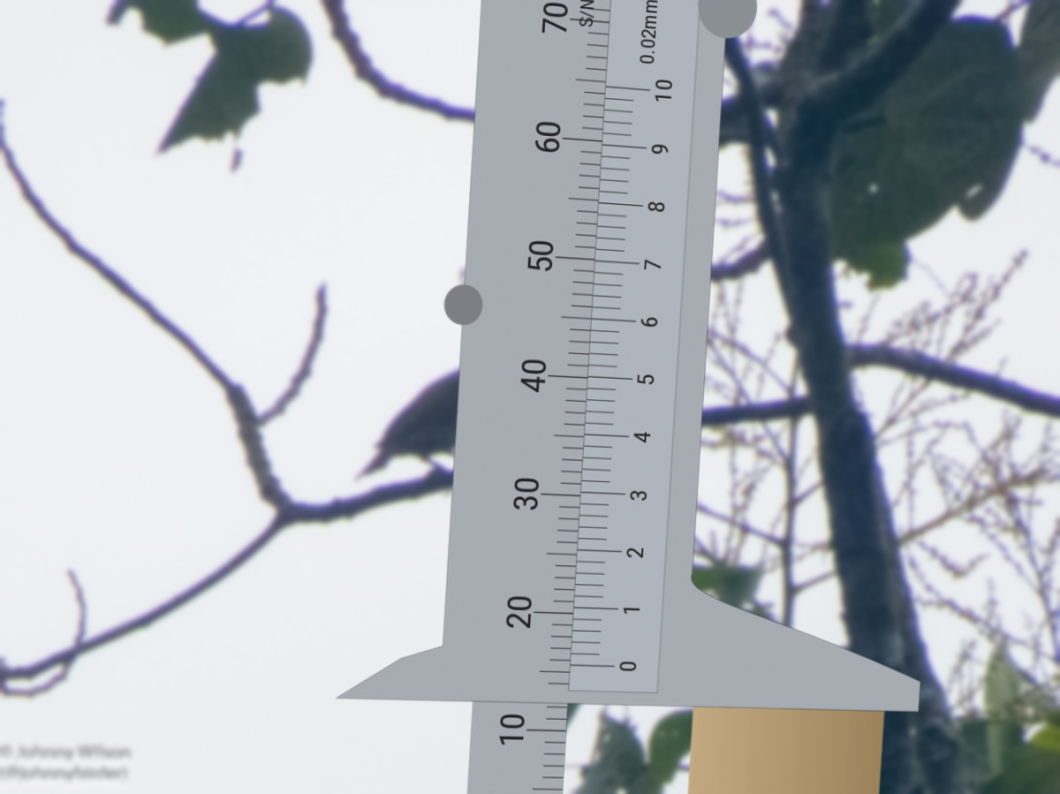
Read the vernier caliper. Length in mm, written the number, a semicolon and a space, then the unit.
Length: 15.6; mm
